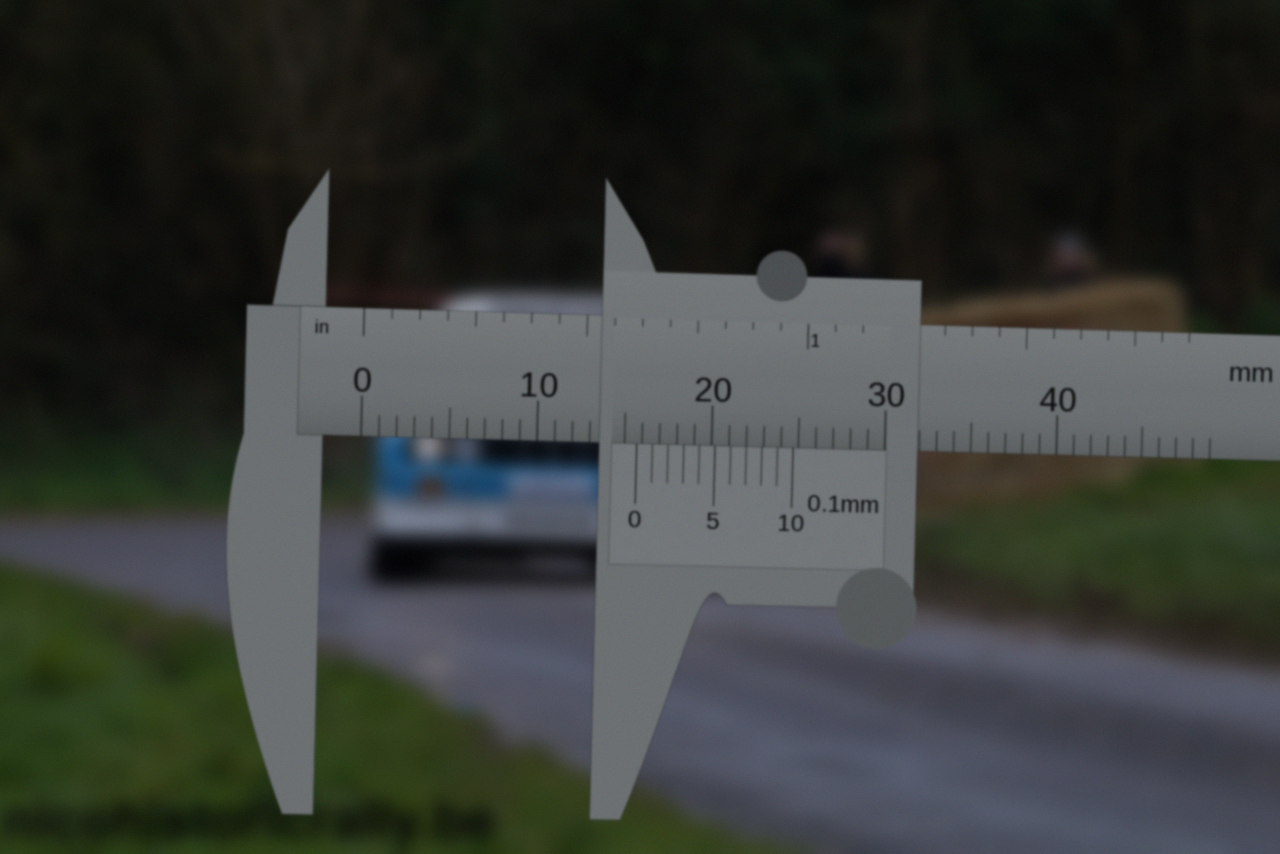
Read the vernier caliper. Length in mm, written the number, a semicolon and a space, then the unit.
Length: 15.7; mm
